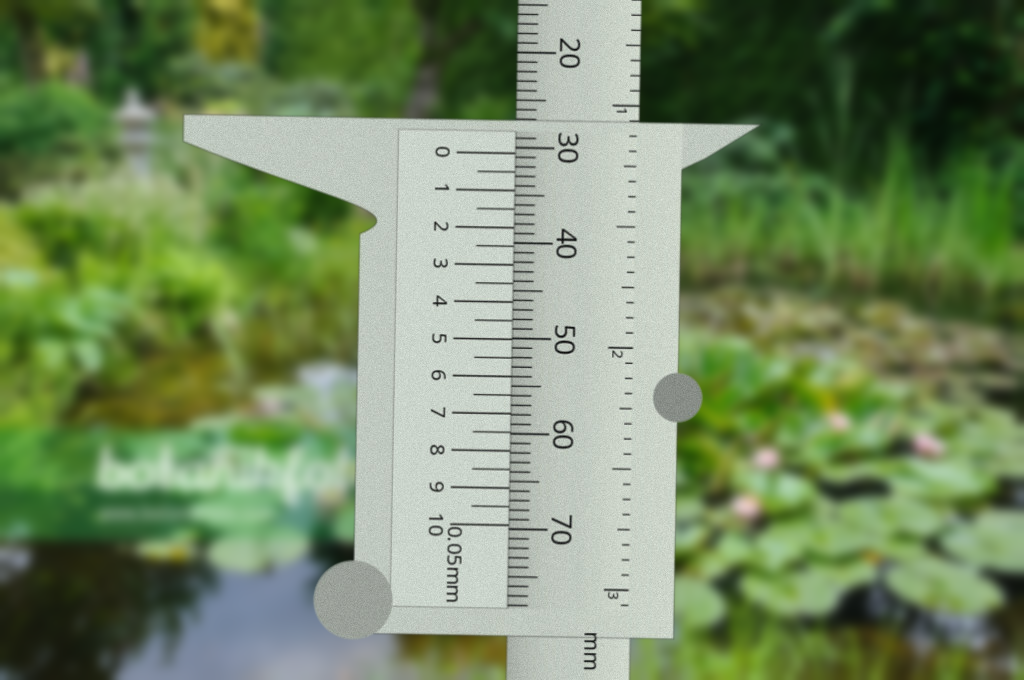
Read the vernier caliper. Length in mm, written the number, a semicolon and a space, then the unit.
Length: 30.6; mm
